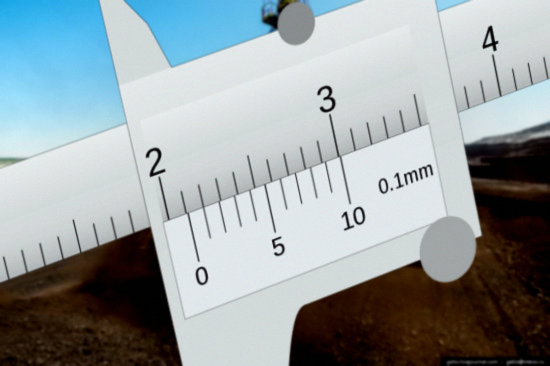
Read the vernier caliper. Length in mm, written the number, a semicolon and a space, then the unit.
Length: 21.1; mm
